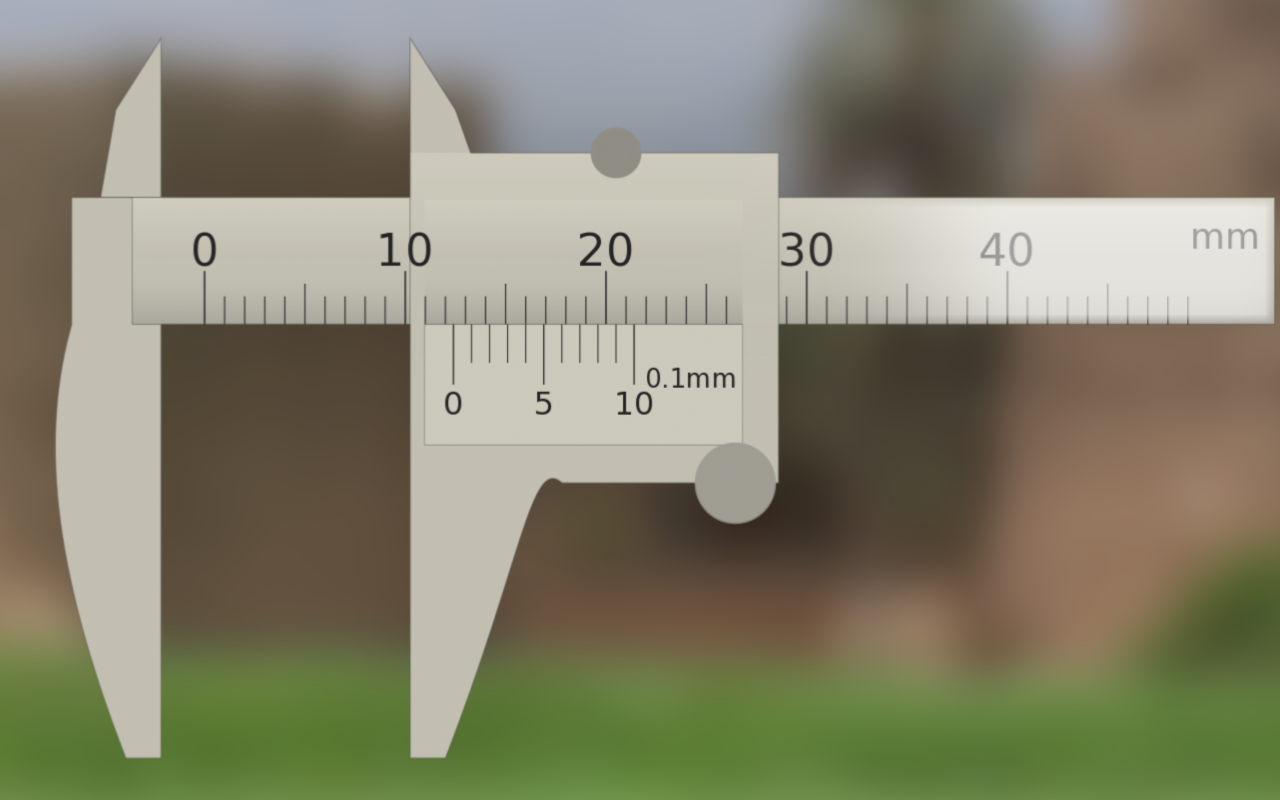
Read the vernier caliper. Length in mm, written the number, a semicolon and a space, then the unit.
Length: 12.4; mm
